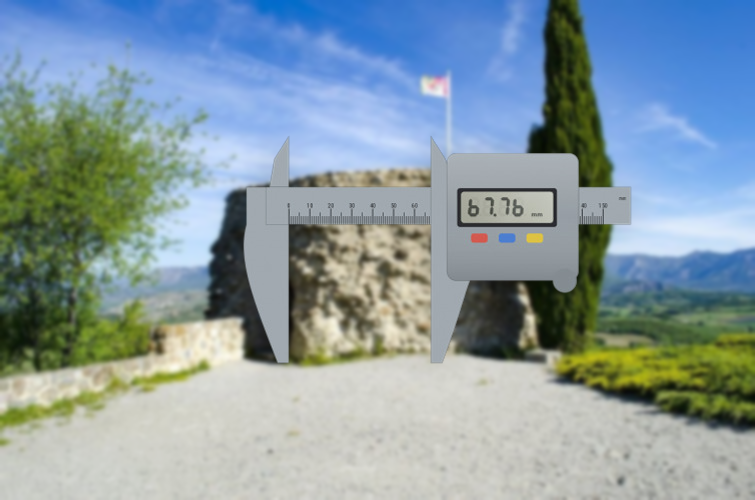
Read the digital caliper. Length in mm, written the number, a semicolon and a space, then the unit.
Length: 67.76; mm
